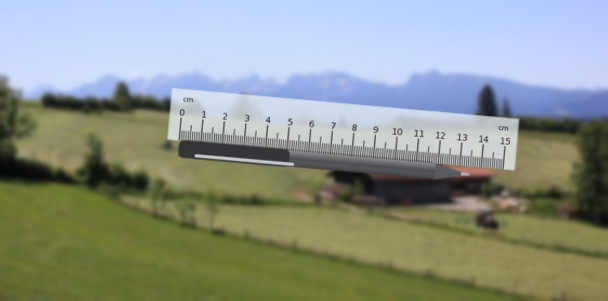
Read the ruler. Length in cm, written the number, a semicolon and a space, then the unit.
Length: 13.5; cm
